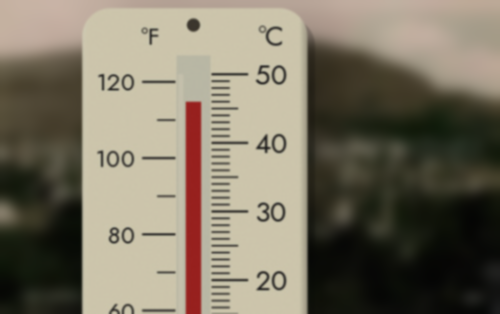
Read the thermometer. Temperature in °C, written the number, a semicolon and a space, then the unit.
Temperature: 46; °C
